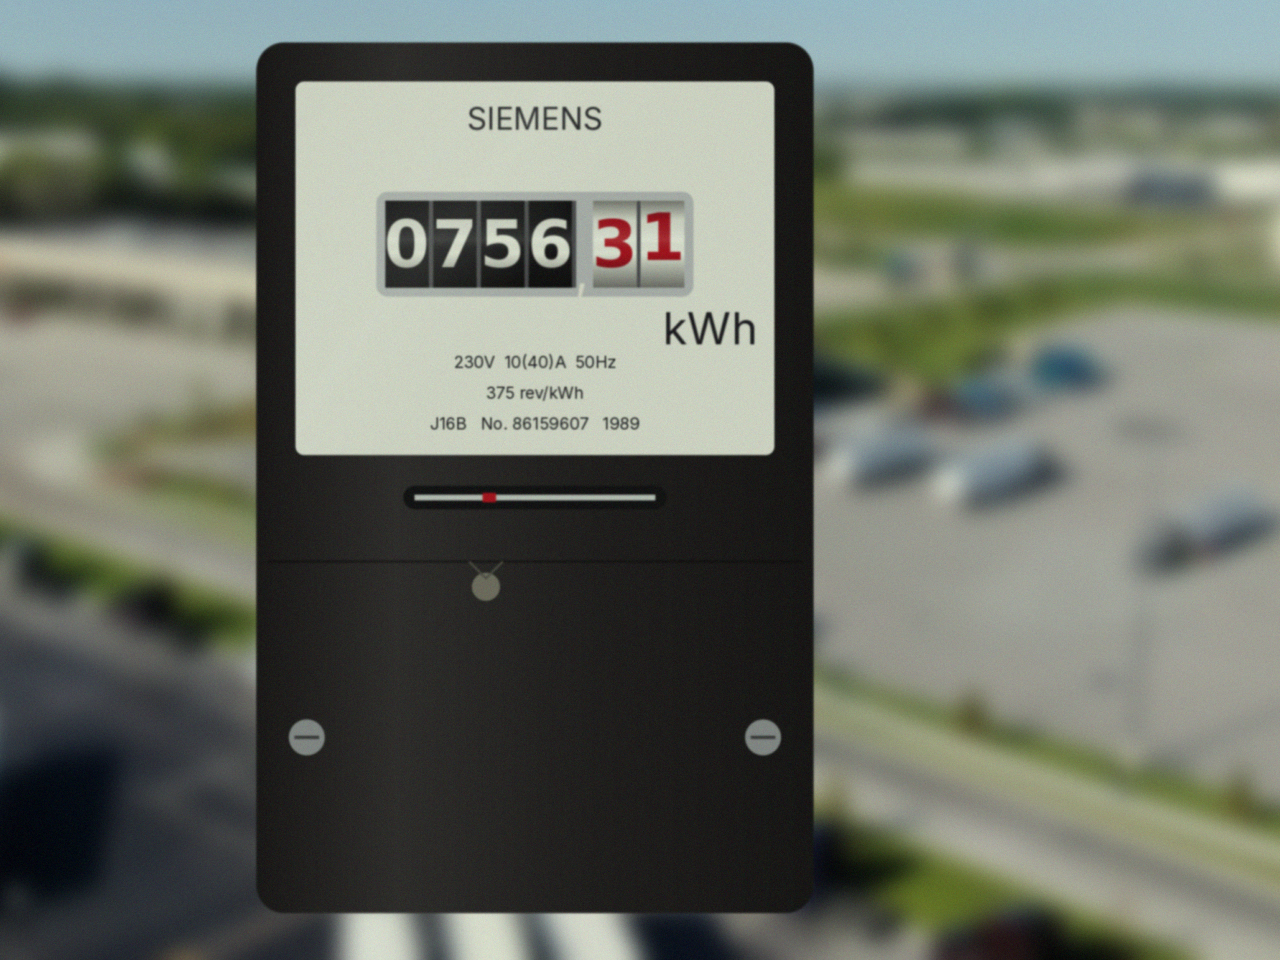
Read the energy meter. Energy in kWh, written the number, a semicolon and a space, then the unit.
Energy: 756.31; kWh
